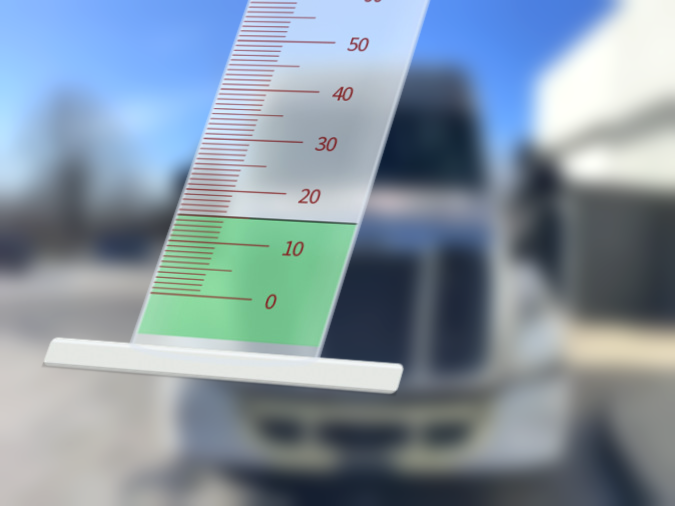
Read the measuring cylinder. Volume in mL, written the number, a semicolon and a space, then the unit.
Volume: 15; mL
